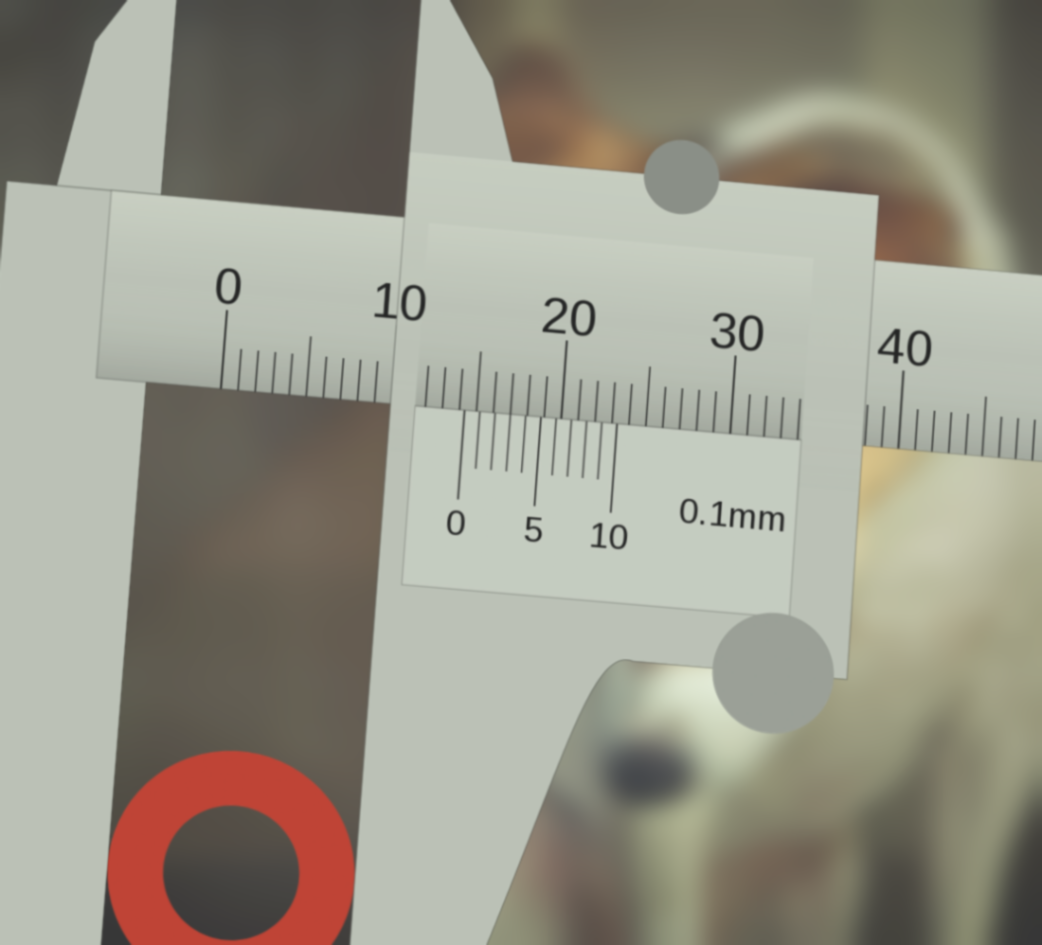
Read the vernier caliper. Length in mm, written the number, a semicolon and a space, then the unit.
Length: 14.3; mm
